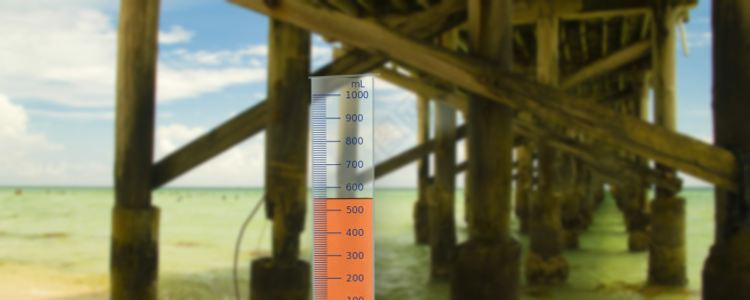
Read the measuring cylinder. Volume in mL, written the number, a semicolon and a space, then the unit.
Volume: 550; mL
